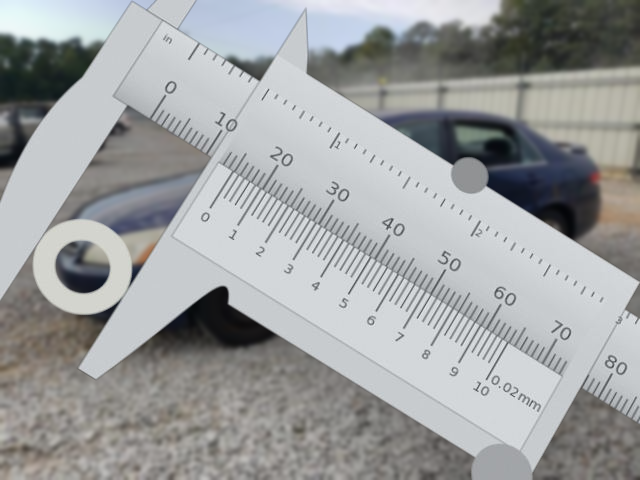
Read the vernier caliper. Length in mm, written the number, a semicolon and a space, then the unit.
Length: 14.8; mm
